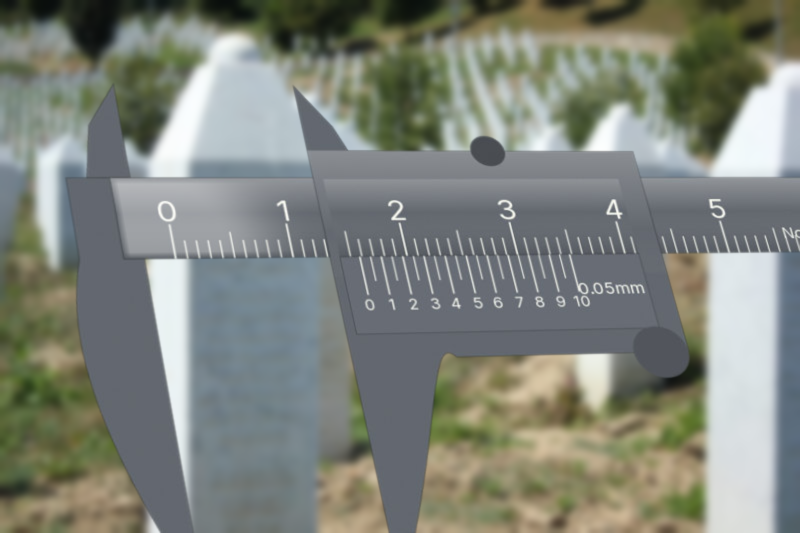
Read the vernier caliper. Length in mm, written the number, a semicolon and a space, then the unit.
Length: 15.8; mm
